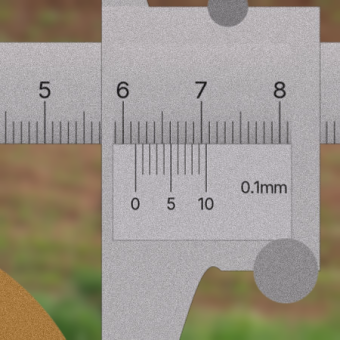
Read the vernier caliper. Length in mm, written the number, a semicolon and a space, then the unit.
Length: 61.6; mm
